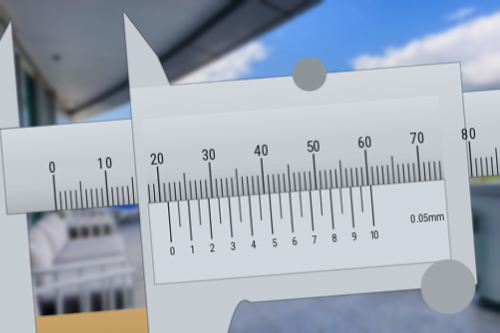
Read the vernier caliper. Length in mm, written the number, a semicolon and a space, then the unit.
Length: 21.5; mm
